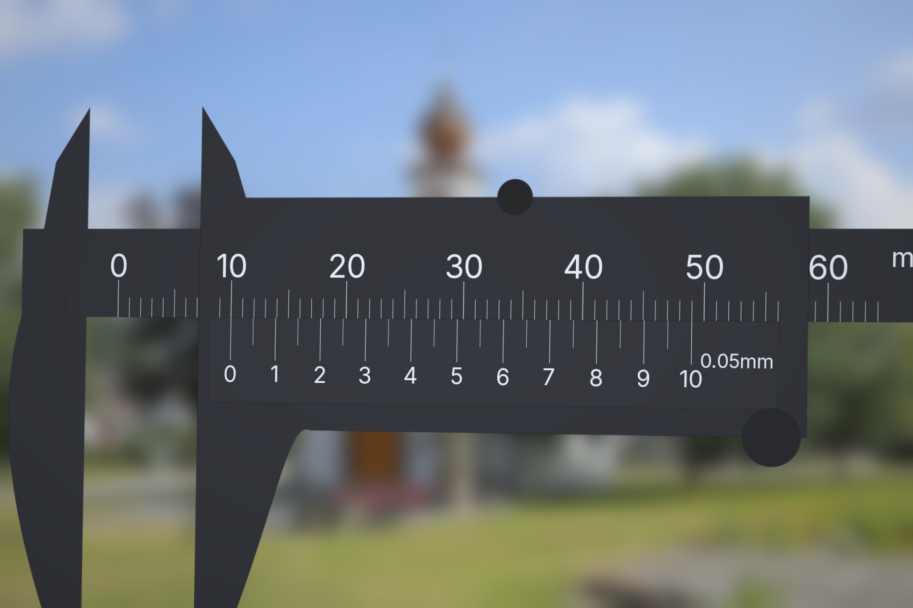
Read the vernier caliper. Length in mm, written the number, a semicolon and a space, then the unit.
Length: 10.0; mm
